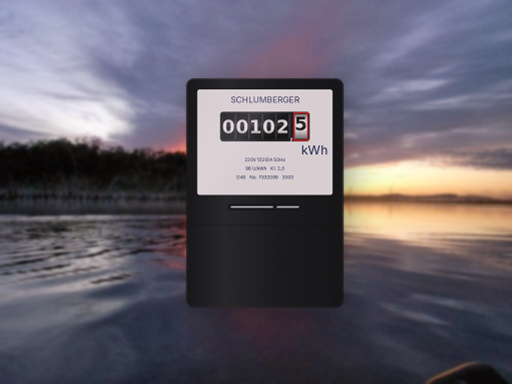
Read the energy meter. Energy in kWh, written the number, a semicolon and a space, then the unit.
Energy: 102.5; kWh
